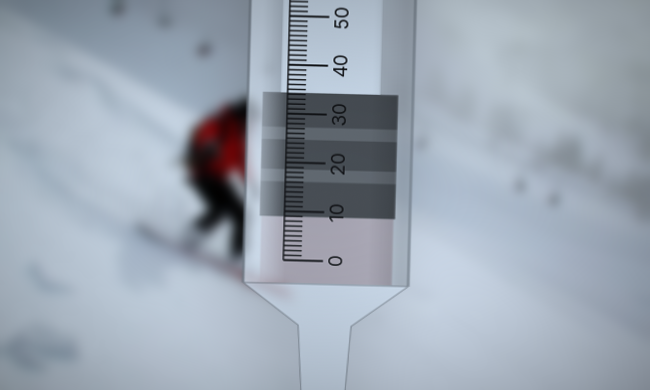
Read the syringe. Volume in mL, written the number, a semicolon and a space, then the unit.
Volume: 9; mL
